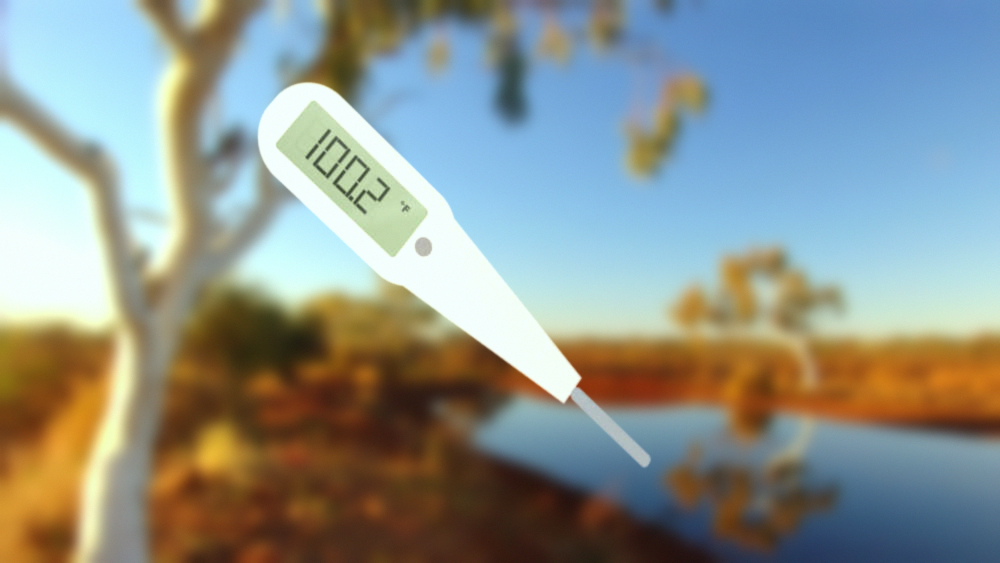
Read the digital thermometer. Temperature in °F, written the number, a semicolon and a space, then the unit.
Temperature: 100.2; °F
